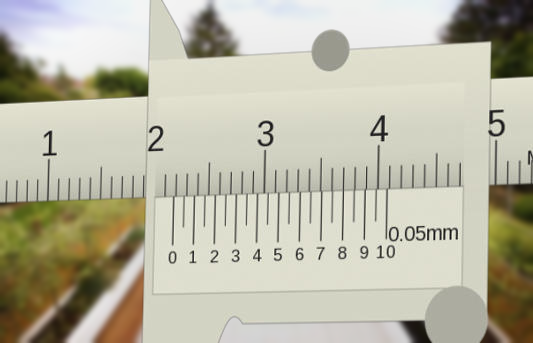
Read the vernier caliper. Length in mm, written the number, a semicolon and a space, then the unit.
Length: 21.8; mm
